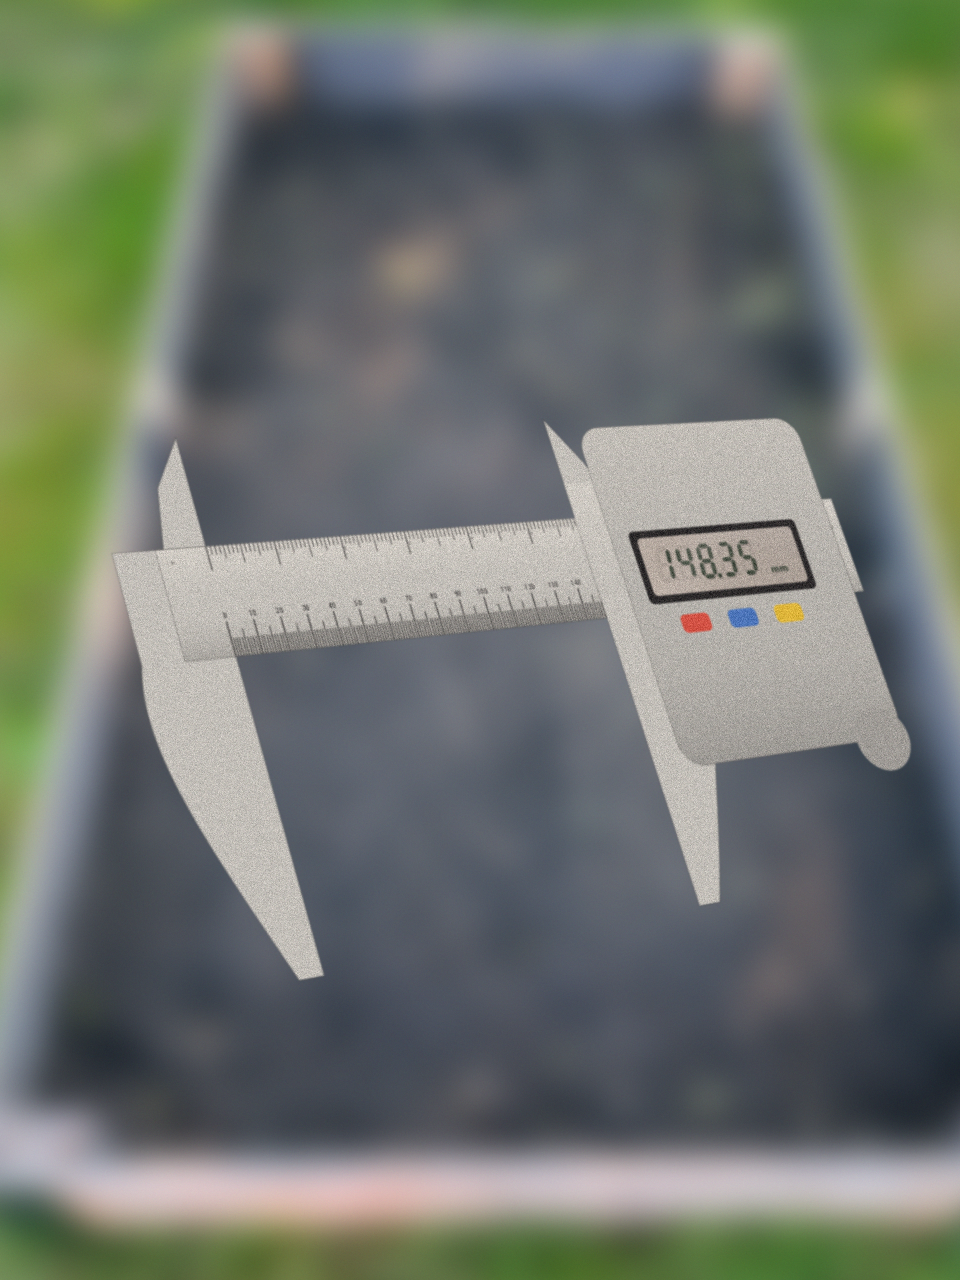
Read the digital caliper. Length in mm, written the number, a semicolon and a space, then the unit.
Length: 148.35; mm
